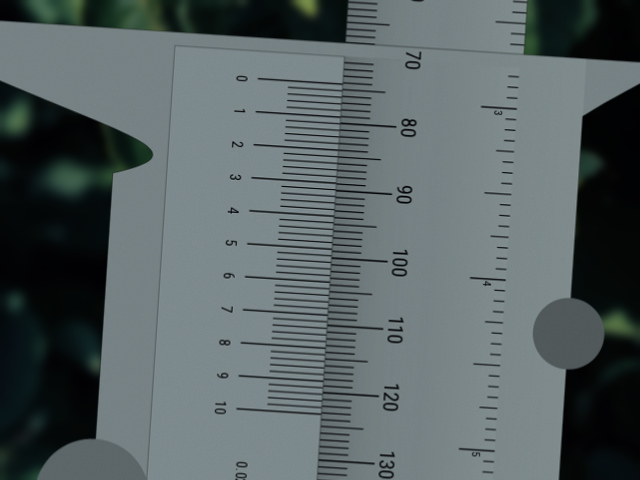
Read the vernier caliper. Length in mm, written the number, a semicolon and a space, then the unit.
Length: 74.2; mm
